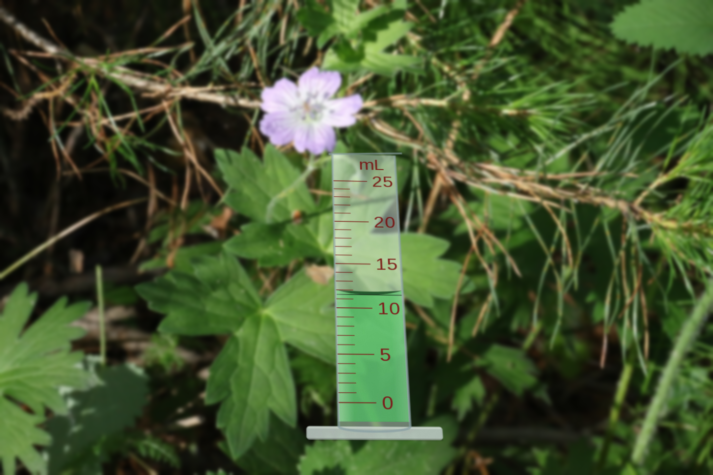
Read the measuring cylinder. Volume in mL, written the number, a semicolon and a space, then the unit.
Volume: 11.5; mL
